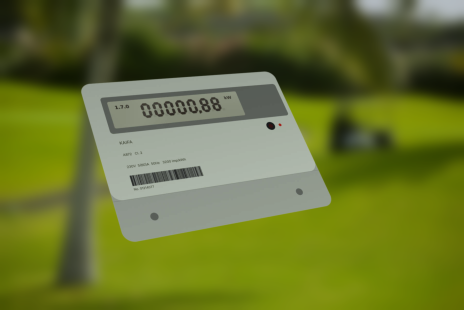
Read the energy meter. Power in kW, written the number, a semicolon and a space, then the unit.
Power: 0.88; kW
